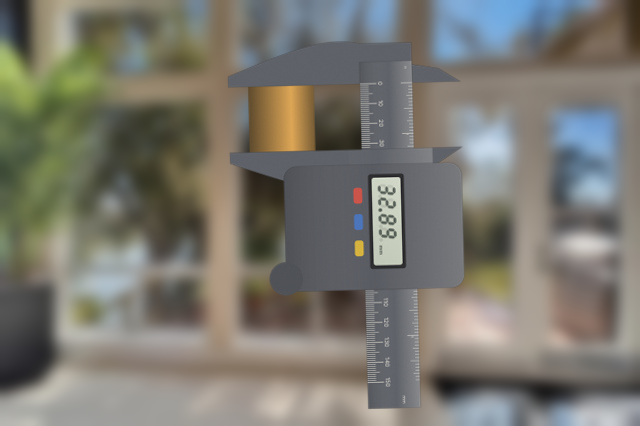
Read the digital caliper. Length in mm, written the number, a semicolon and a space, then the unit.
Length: 32.89; mm
